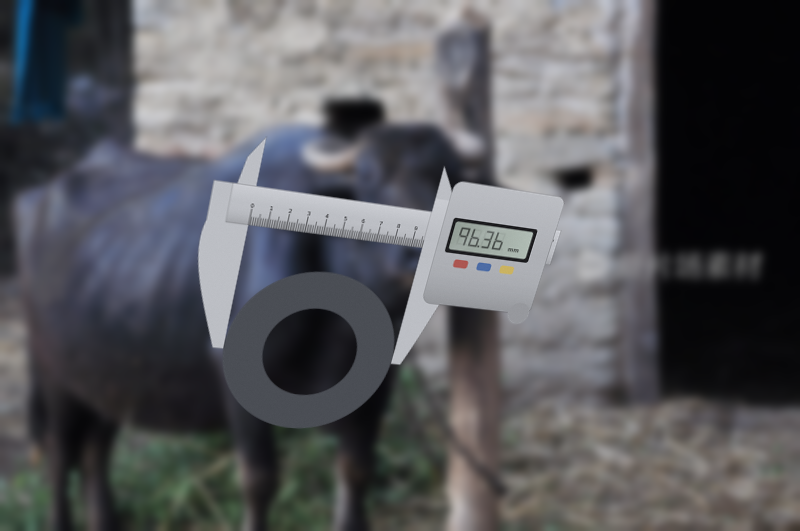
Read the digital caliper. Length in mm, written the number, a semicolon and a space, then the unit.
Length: 96.36; mm
